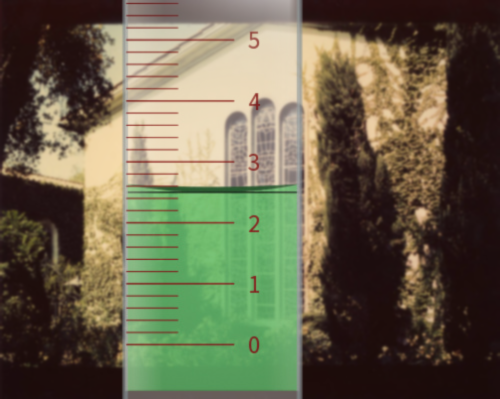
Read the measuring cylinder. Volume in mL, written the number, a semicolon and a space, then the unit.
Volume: 2.5; mL
